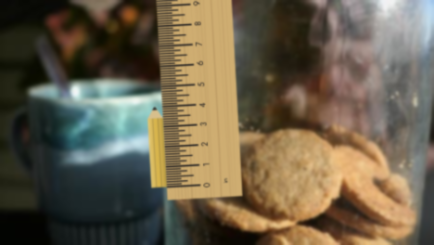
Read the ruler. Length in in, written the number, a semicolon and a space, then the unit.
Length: 4; in
